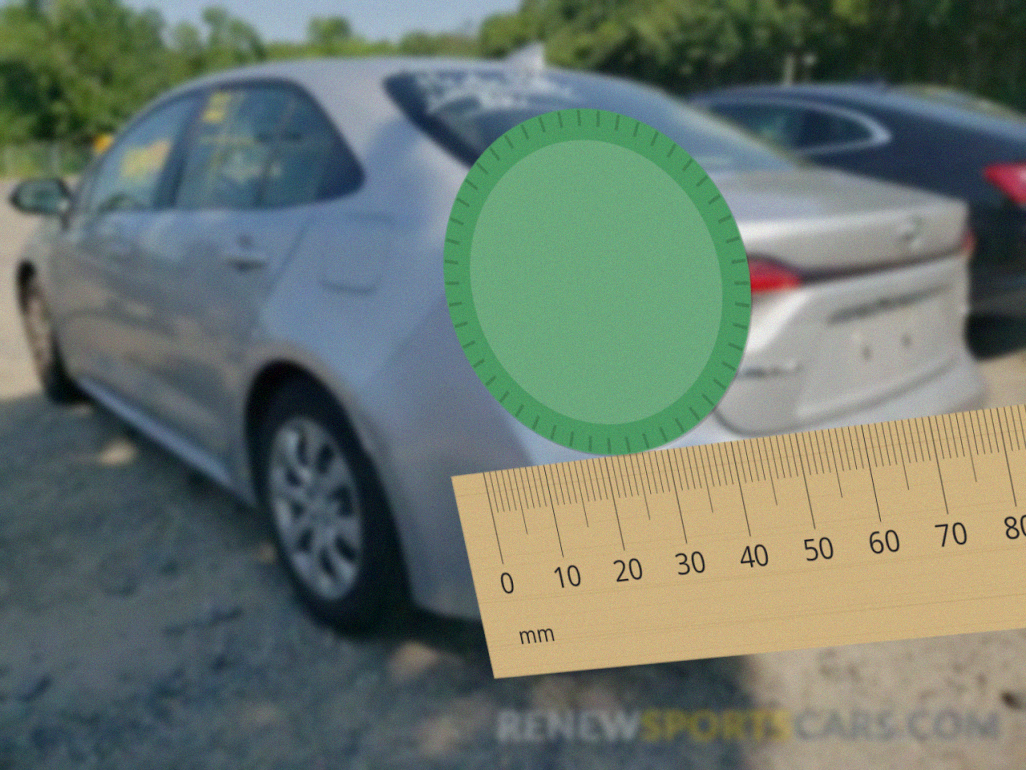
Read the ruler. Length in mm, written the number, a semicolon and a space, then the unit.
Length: 48; mm
